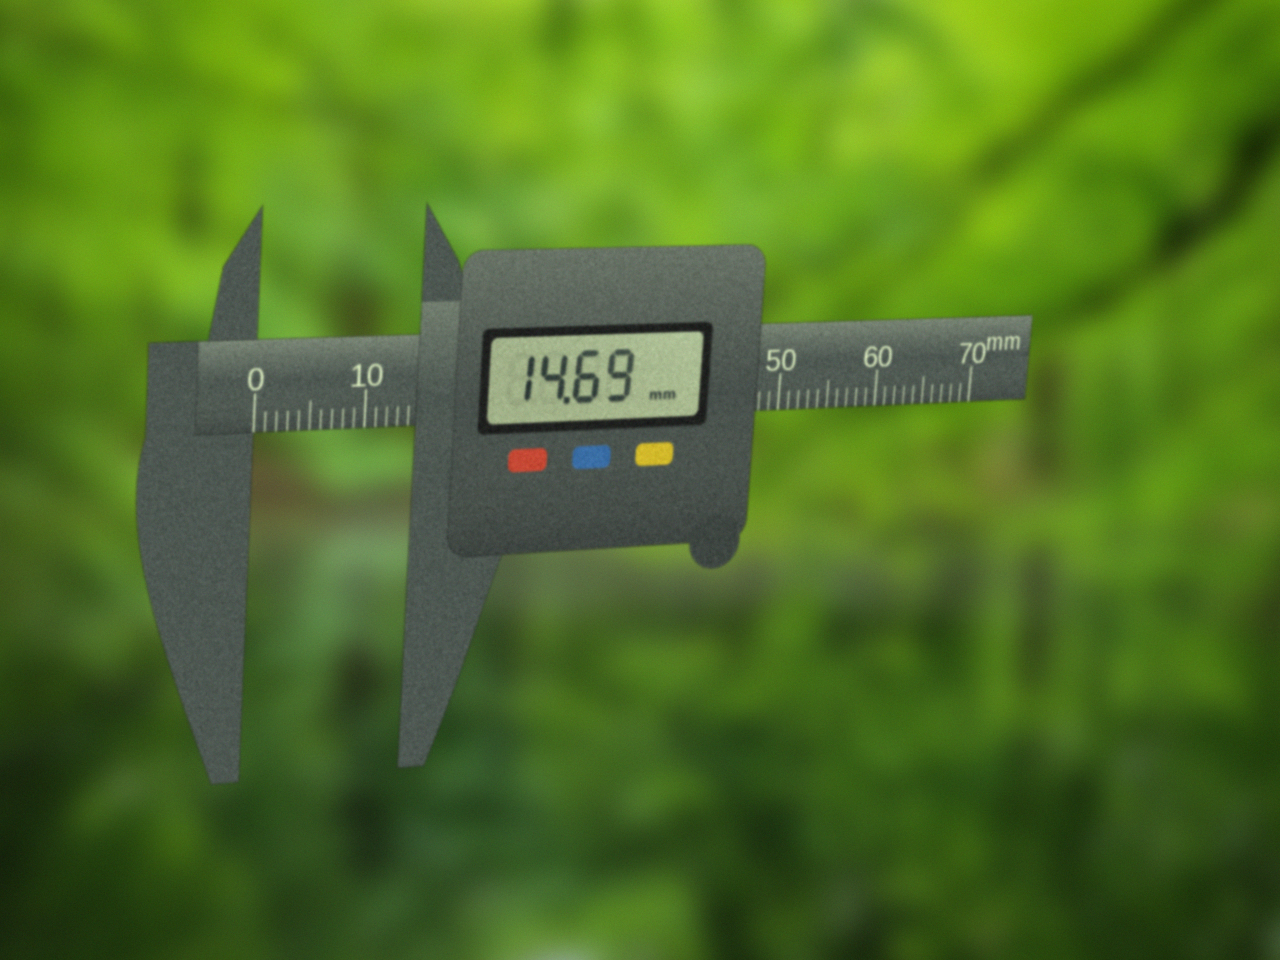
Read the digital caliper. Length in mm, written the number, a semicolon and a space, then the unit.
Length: 14.69; mm
